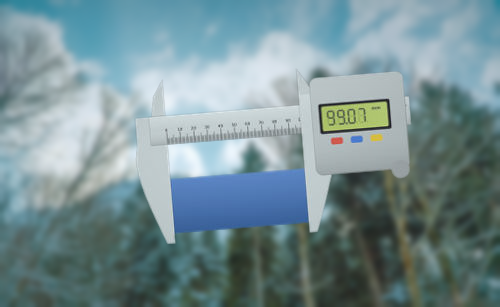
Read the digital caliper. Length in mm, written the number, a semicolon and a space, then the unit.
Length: 99.07; mm
